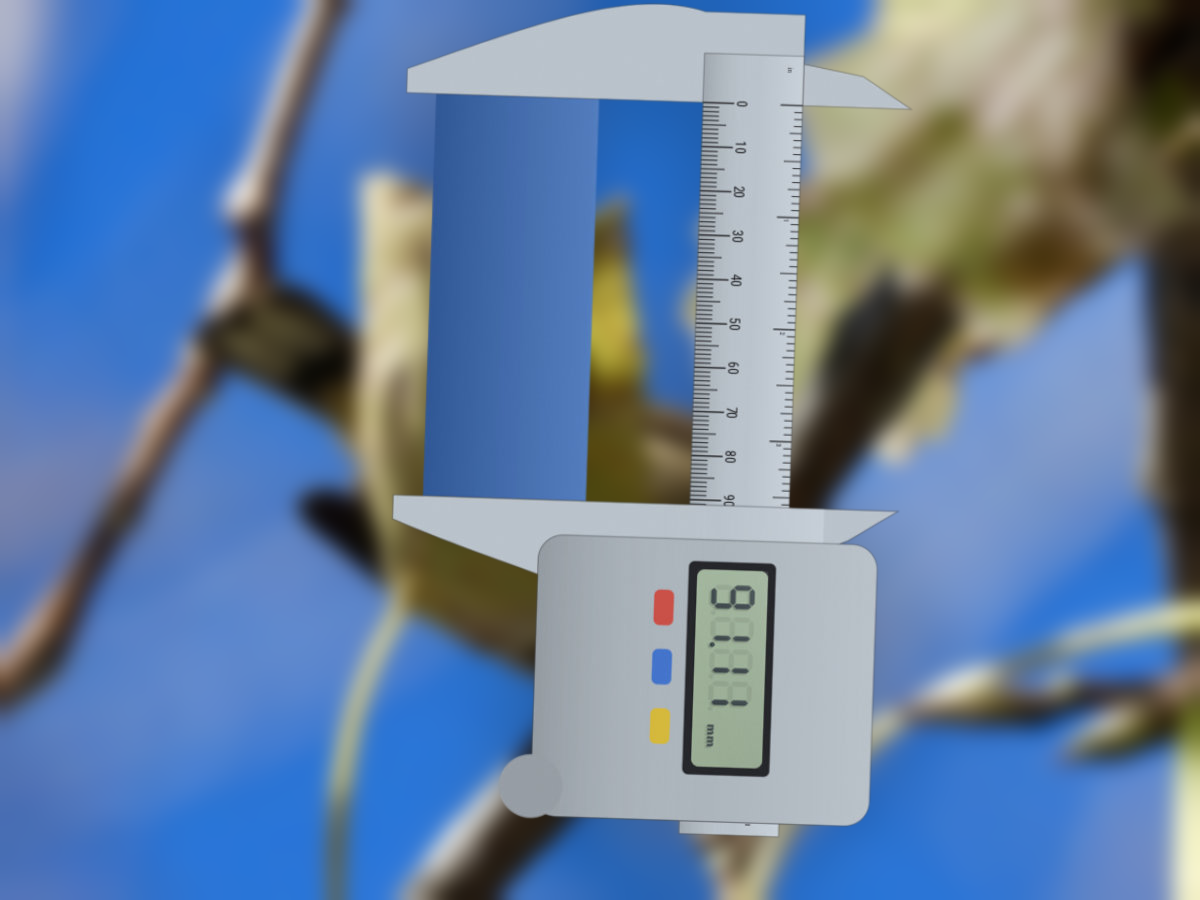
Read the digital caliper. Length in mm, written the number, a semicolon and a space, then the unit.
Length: 91.11; mm
